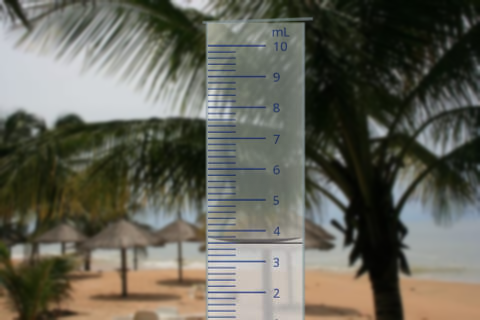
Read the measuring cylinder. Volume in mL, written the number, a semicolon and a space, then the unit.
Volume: 3.6; mL
